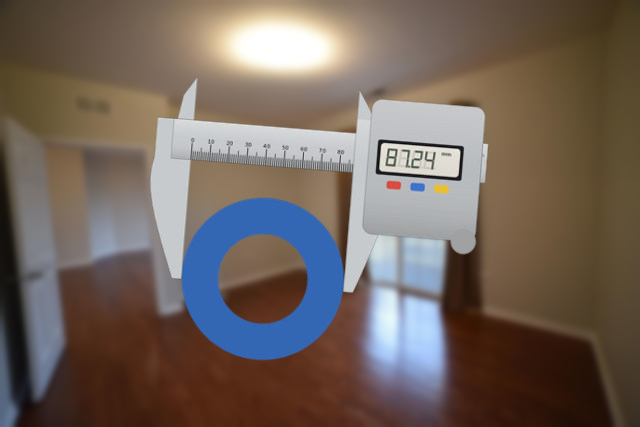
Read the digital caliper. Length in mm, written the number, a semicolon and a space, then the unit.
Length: 87.24; mm
